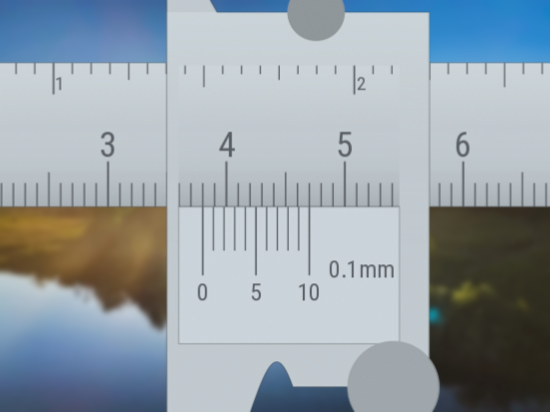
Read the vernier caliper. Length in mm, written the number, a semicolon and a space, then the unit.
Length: 38.0; mm
